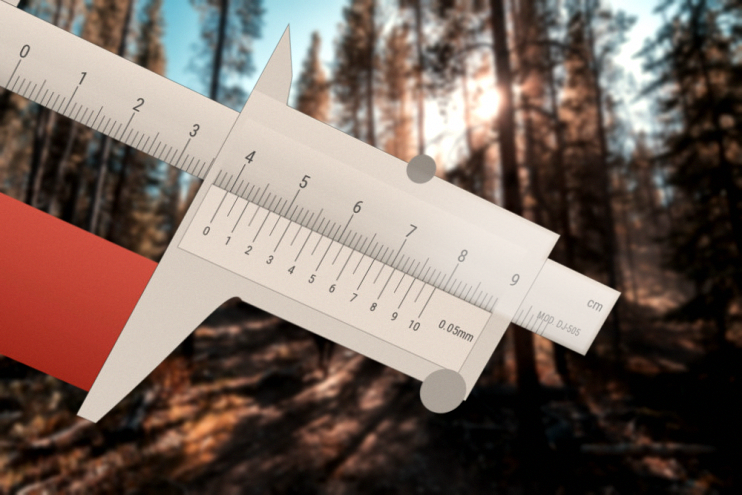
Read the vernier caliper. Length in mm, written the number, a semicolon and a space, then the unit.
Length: 39.6; mm
